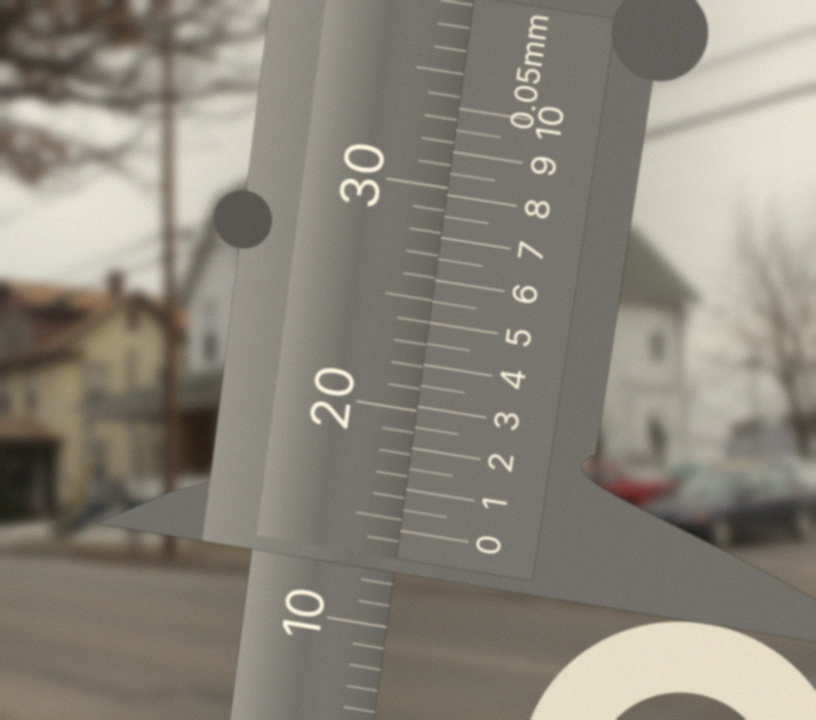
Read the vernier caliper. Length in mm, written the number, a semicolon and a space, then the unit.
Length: 14.5; mm
